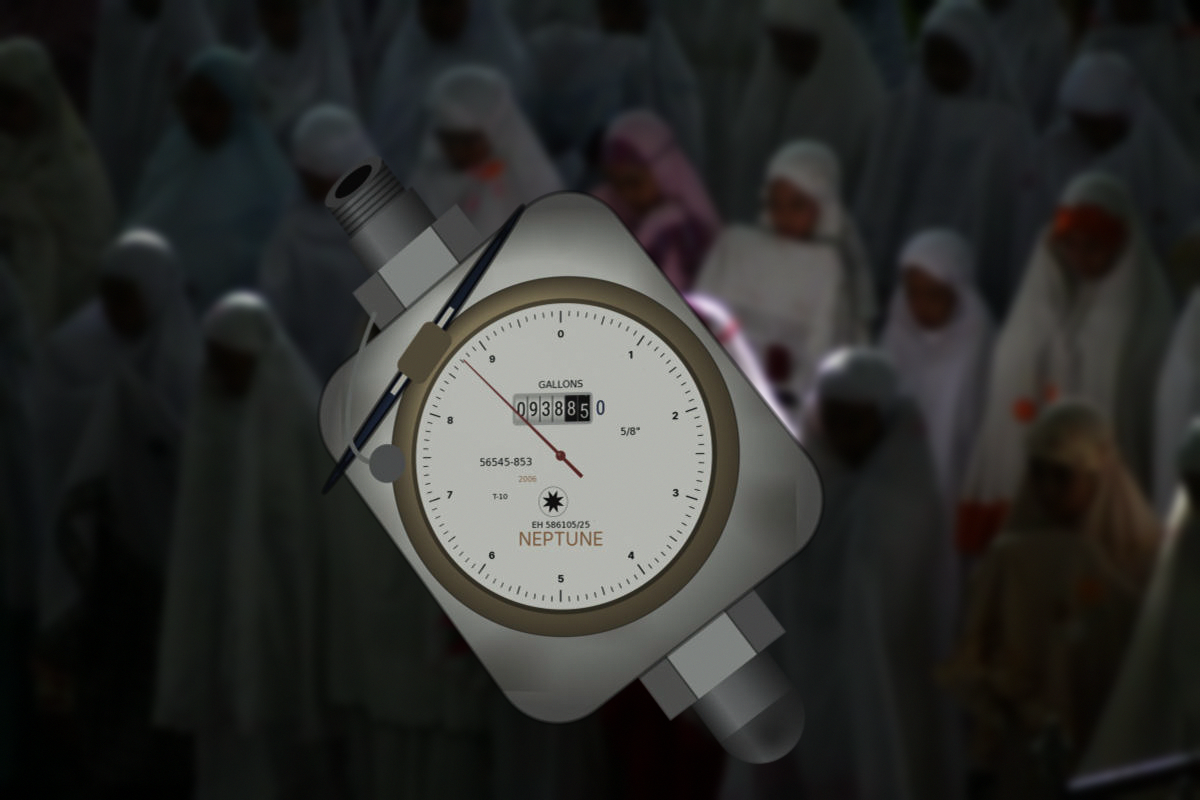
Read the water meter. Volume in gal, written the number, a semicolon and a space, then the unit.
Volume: 938848.7; gal
